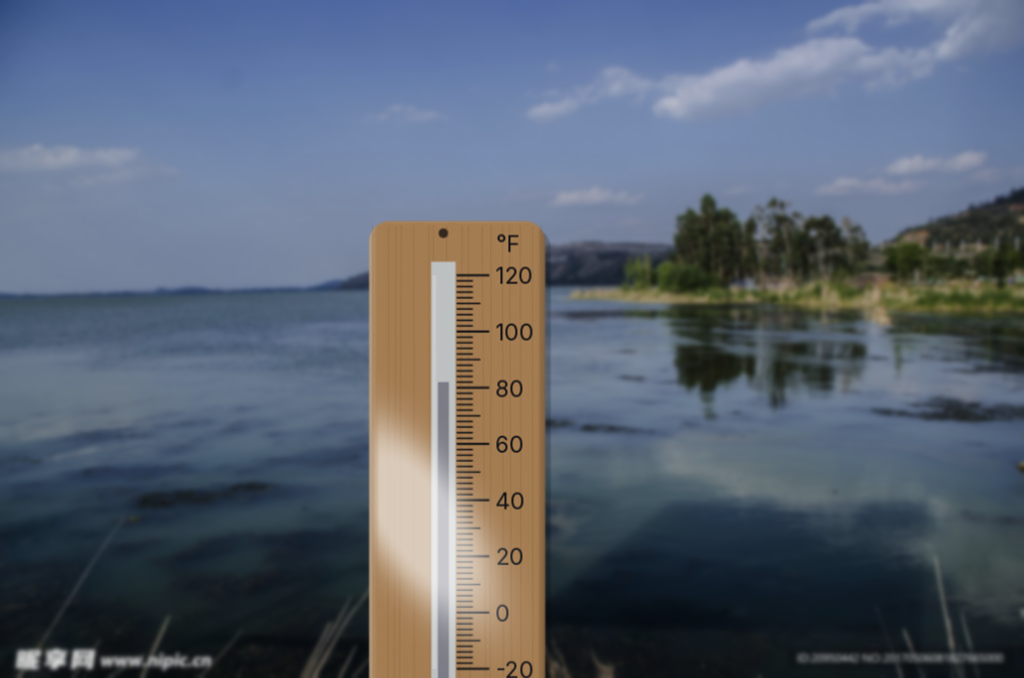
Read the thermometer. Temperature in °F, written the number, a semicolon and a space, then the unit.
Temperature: 82; °F
